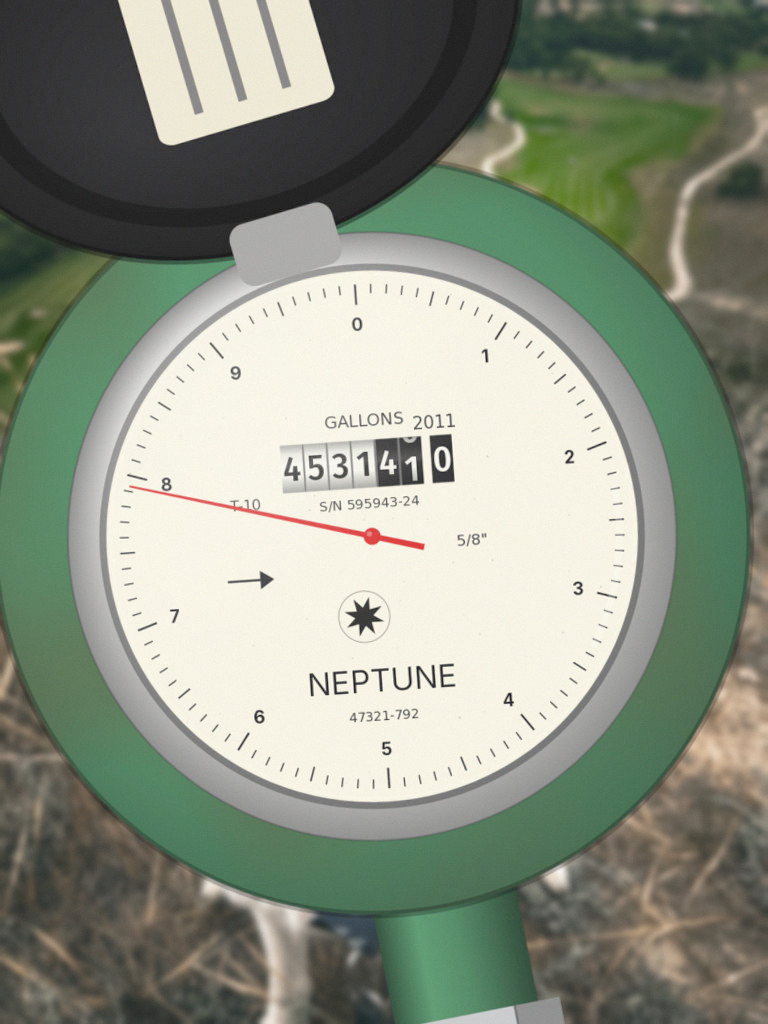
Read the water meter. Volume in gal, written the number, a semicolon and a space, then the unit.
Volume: 4531407.9; gal
